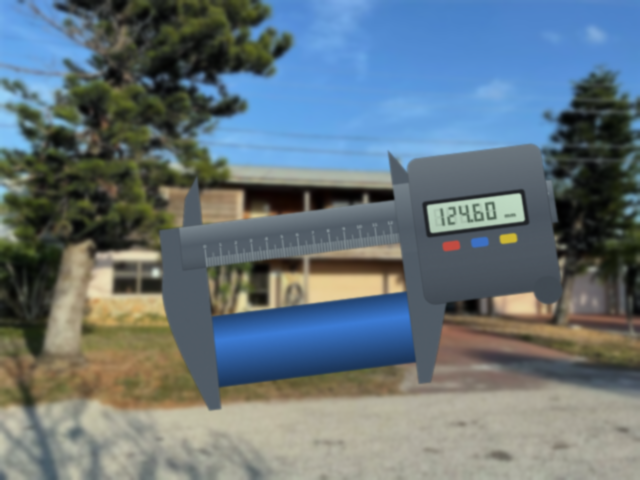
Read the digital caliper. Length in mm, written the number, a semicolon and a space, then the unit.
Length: 124.60; mm
